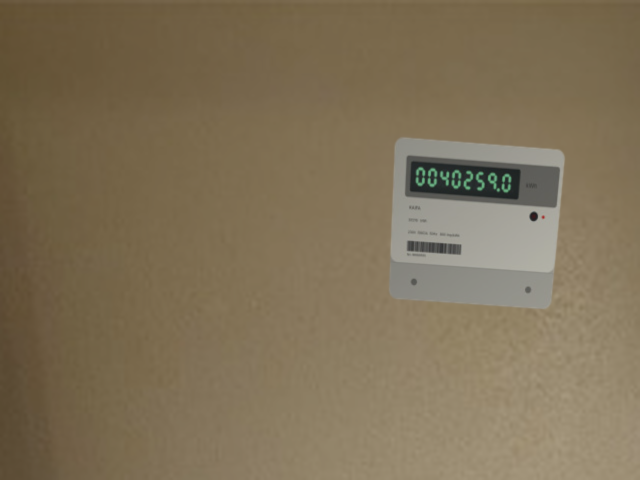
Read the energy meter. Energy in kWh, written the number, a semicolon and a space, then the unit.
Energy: 40259.0; kWh
